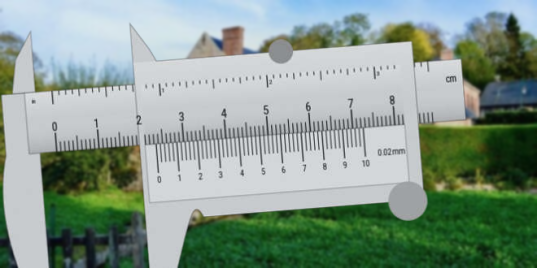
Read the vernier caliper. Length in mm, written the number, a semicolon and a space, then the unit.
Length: 23.5; mm
